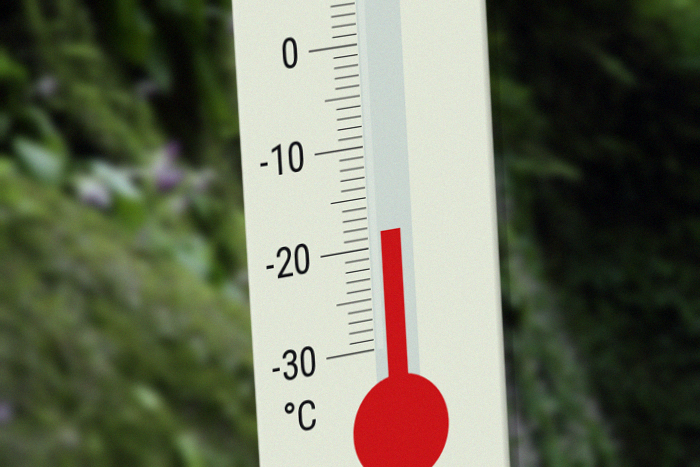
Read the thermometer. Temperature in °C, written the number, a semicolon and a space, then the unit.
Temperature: -18.5; °C
